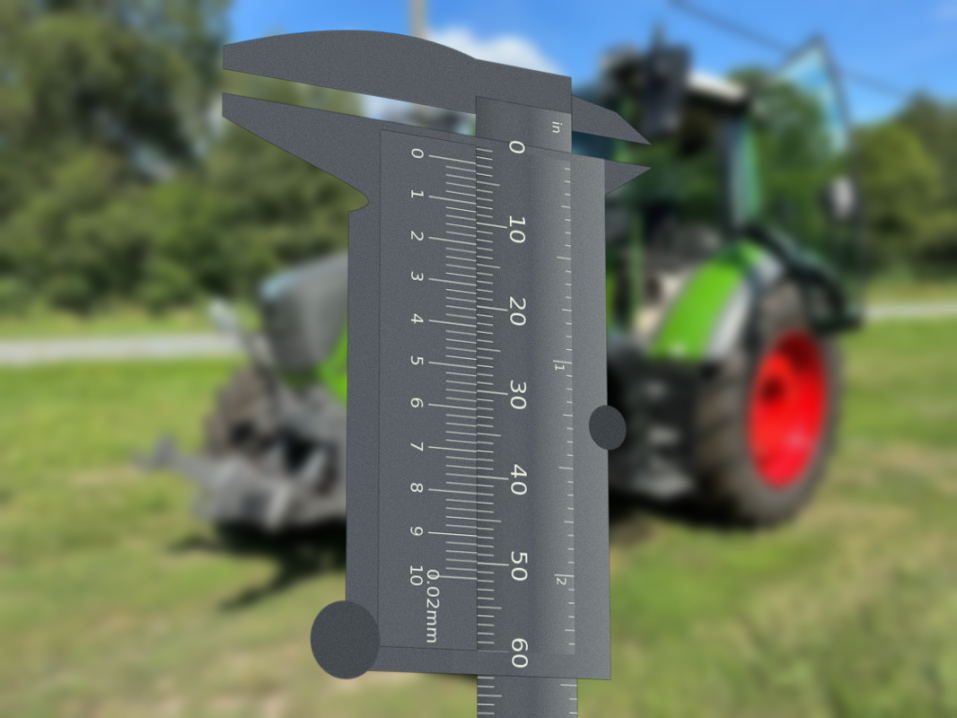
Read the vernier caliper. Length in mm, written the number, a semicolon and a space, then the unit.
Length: 2.8; mm
